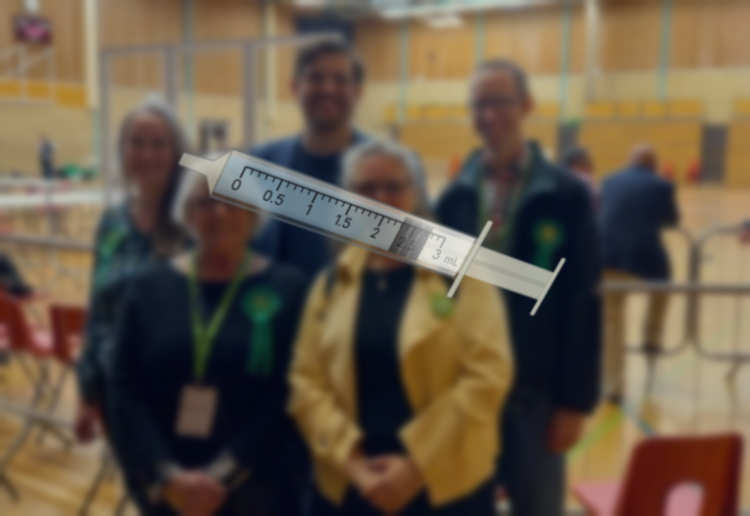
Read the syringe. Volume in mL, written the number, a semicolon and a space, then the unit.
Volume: 2.3; mL
